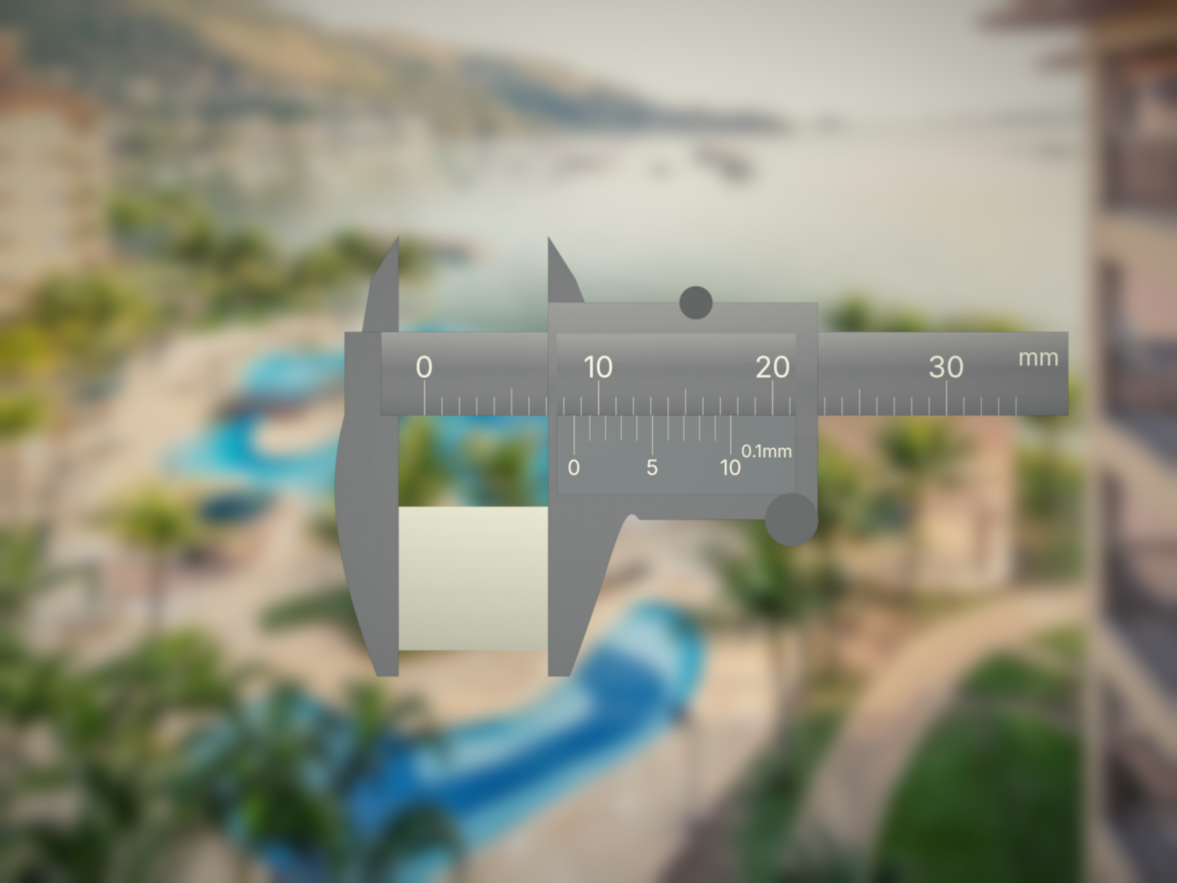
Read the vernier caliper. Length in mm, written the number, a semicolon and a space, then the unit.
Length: 8.6; mm
